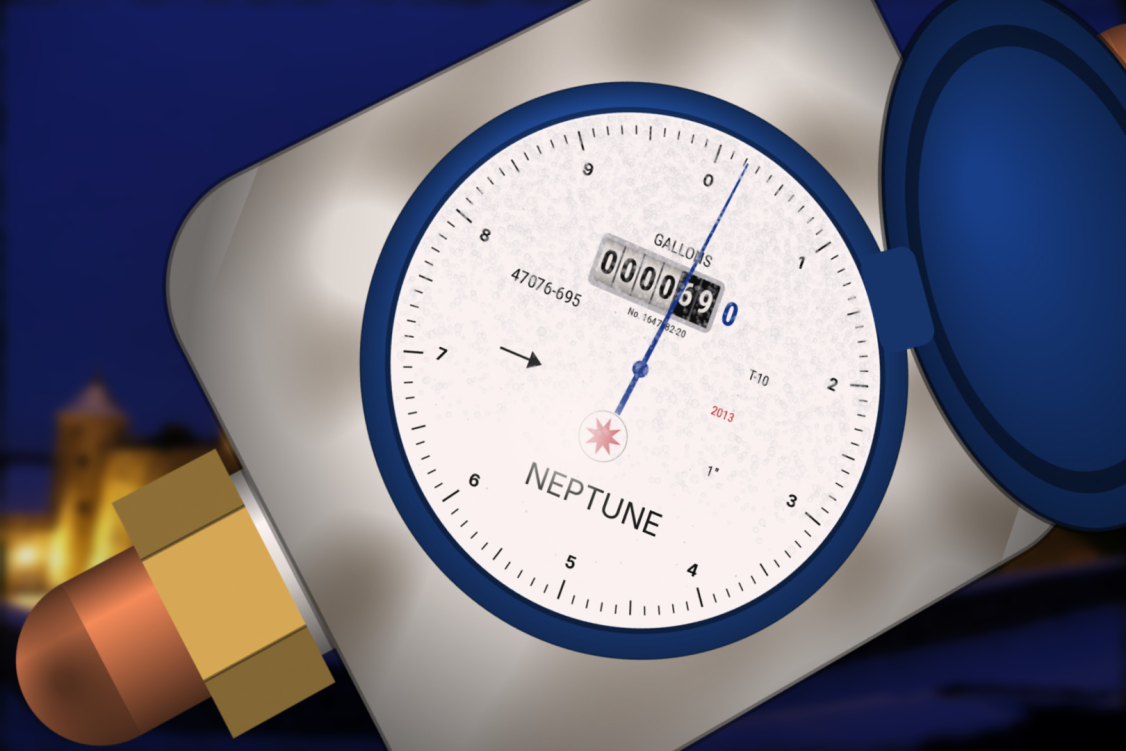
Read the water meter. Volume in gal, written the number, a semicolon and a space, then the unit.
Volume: 690.2; gal
